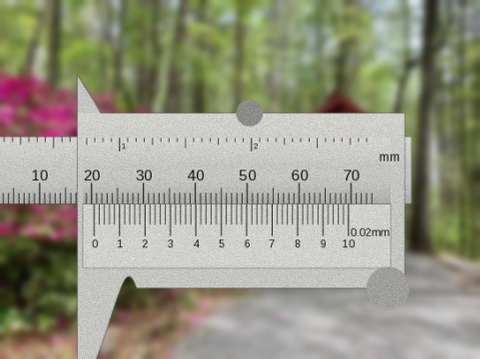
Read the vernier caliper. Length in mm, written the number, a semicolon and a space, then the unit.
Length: 20.5; mm
